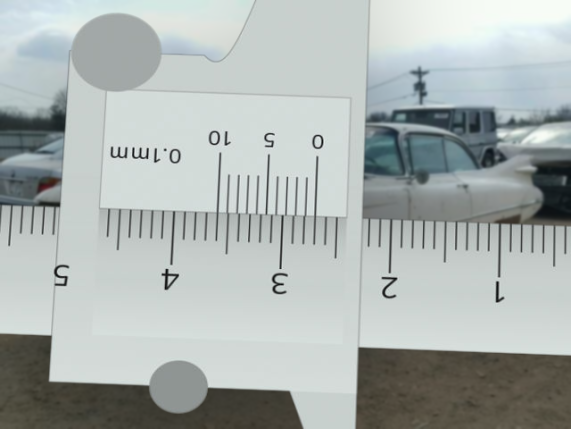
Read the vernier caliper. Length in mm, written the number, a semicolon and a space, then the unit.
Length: 27.0; mm
